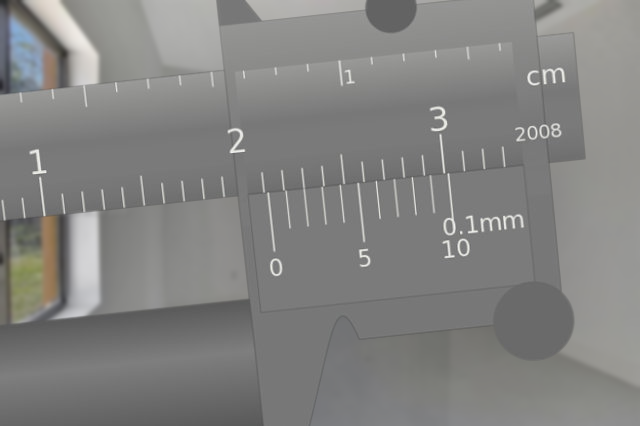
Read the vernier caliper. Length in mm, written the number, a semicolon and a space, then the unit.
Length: 21.2; mm
